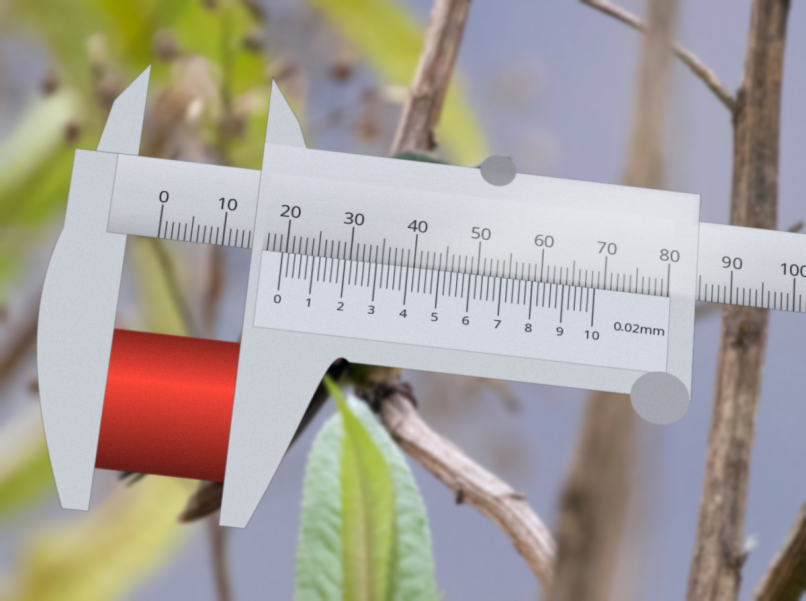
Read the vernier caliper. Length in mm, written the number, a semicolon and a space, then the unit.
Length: 19.4; mm
